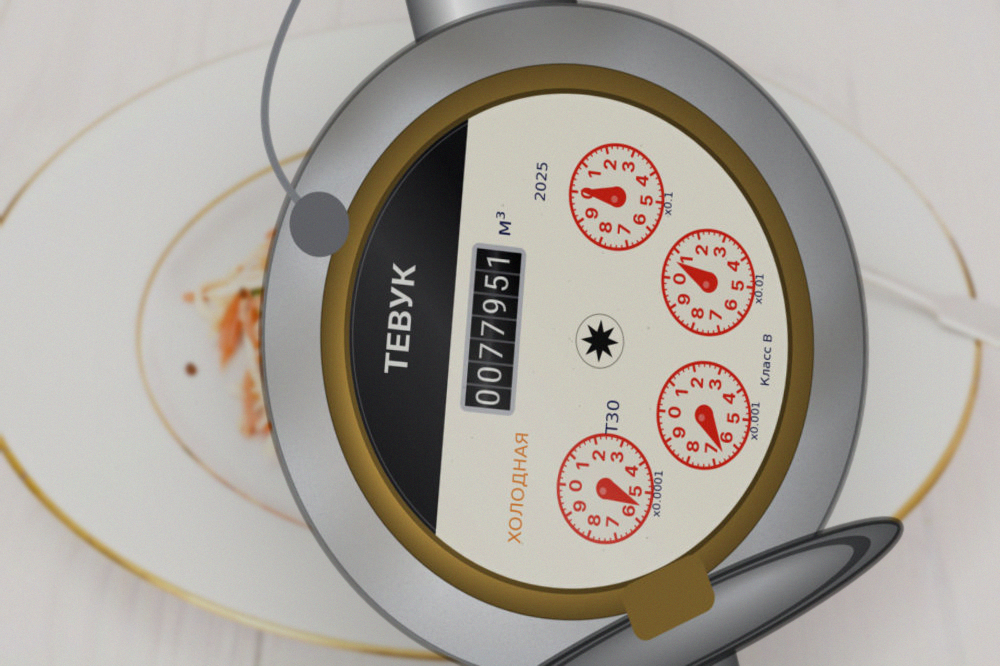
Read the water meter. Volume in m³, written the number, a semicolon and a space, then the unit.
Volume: 77951.0065; m³
